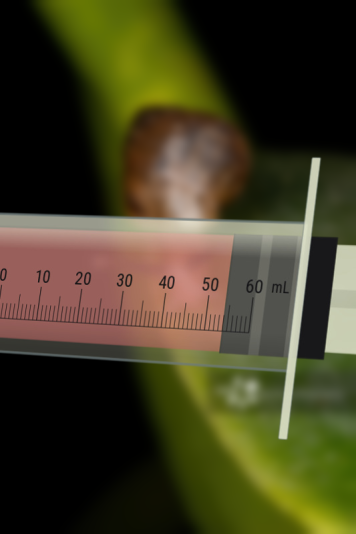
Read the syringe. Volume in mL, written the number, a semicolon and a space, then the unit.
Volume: 54; mL
